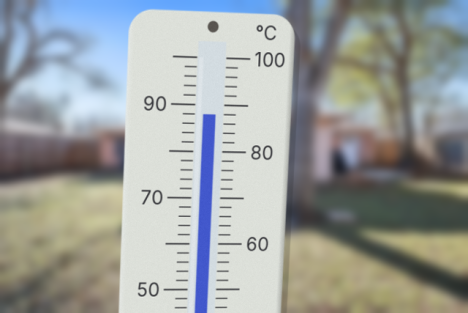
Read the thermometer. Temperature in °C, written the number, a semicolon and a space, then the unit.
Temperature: 88; °C
